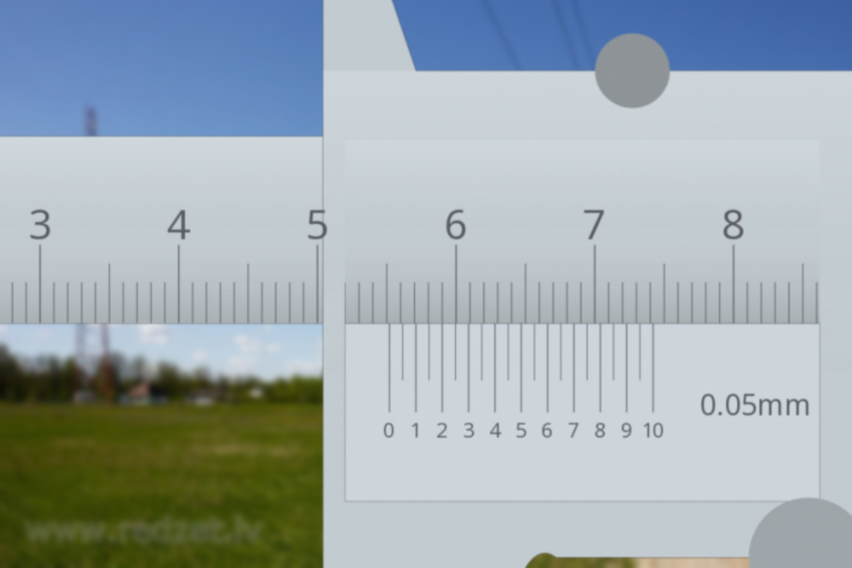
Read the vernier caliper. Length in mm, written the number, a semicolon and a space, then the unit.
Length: 55.2; mm
